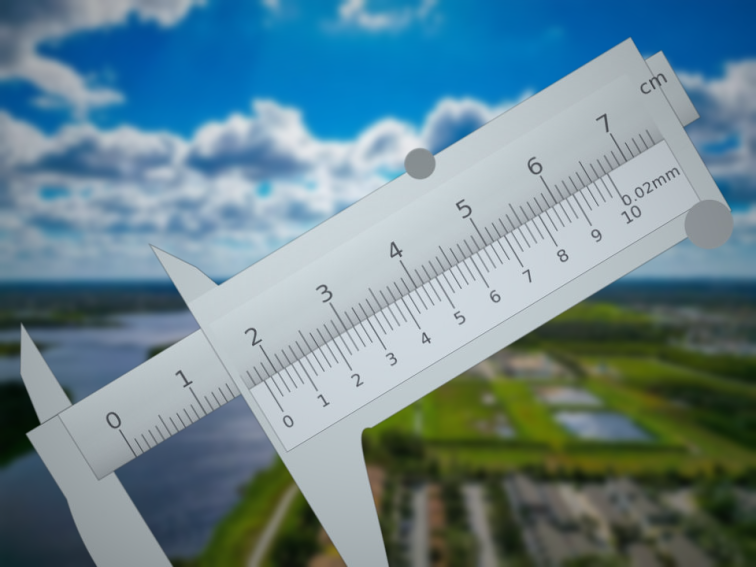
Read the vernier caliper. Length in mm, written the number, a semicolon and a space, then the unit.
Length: 18.2; mm
